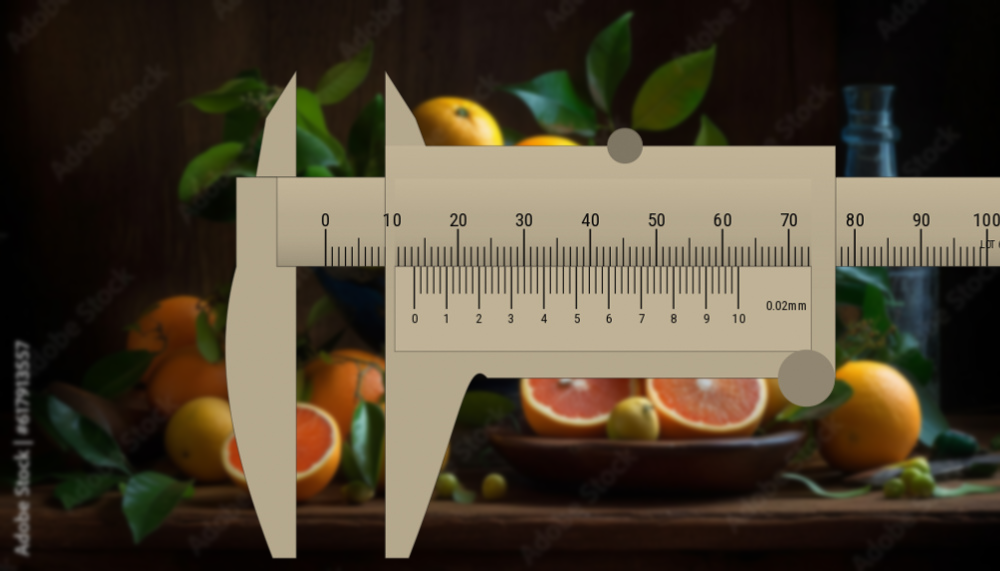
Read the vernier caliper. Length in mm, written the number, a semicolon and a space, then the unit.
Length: 13.4; mm
